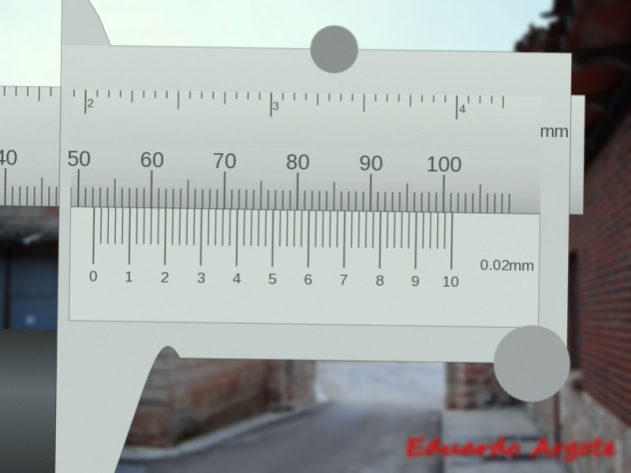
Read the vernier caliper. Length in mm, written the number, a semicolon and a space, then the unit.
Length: 52.2; mm
